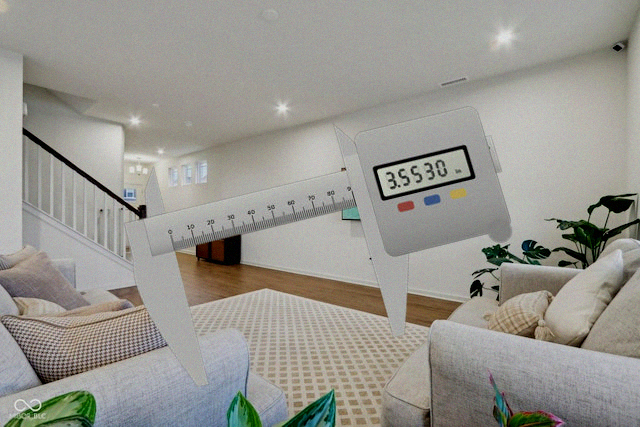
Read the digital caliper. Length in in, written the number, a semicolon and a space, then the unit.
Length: 3.5530; in
